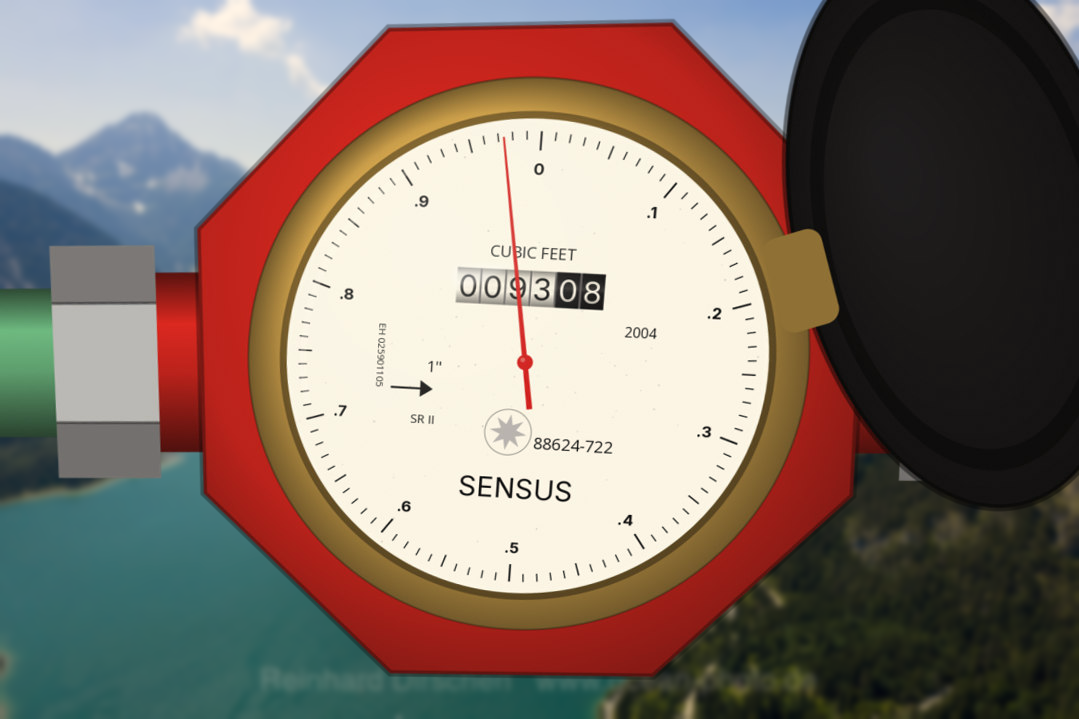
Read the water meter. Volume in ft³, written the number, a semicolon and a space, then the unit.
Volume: 9307.97; ft³
